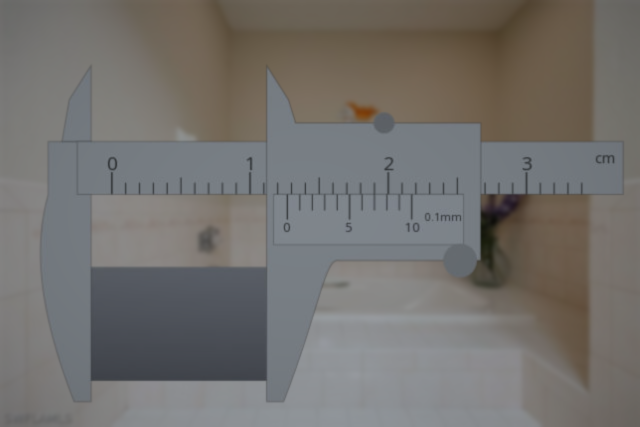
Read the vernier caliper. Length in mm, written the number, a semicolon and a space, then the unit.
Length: 12.7; mm
